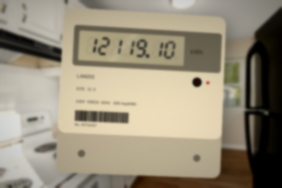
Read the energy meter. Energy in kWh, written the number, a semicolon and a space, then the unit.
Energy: 12119.10; kWh
